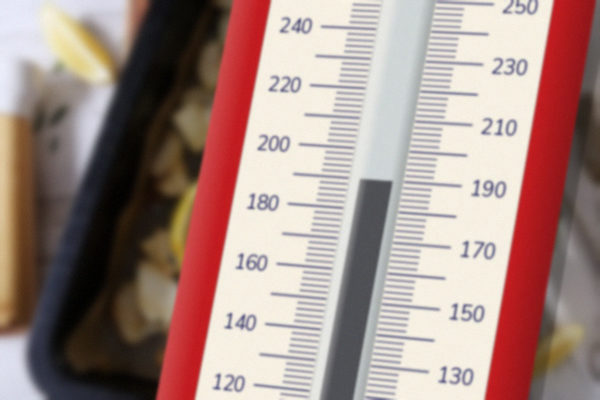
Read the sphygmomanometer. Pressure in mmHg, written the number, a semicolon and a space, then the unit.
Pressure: 190; mmHg
